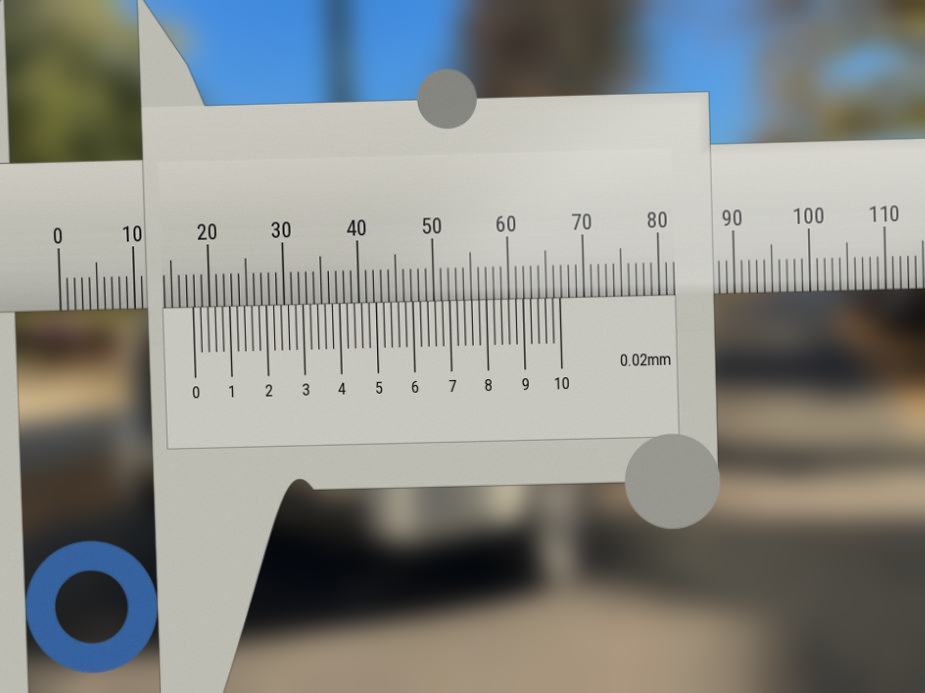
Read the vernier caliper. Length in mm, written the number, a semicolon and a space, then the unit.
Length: 17.8; mm
